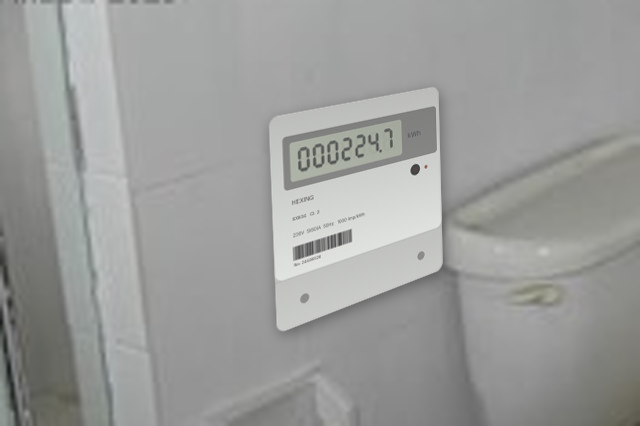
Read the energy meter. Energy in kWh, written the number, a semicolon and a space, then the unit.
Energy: 224.7; kWh
